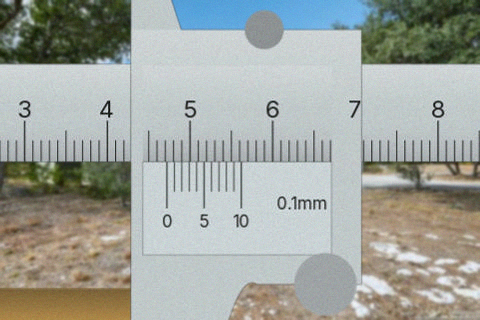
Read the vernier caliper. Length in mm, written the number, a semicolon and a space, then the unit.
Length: 47.2; mm
